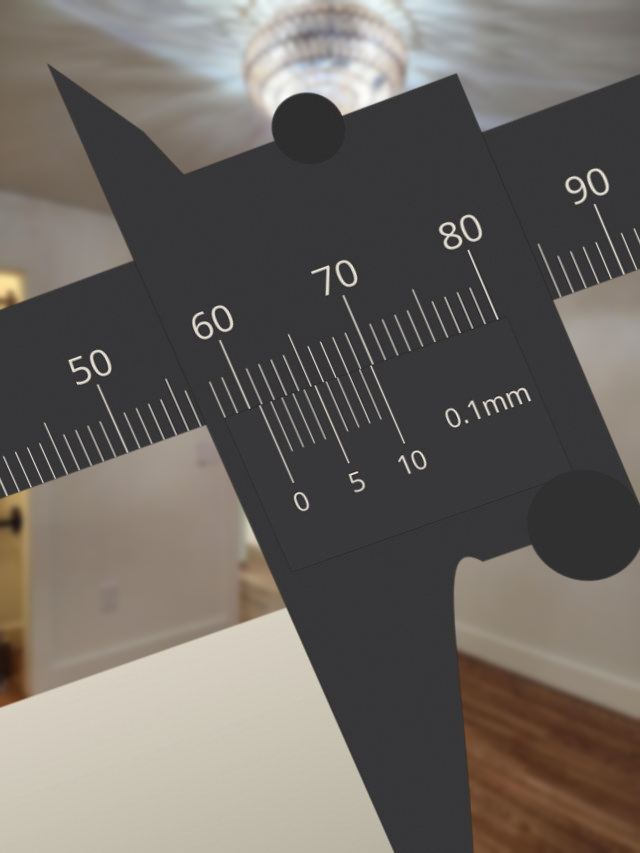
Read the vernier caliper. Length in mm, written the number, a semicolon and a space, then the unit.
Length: 60.8; mm
